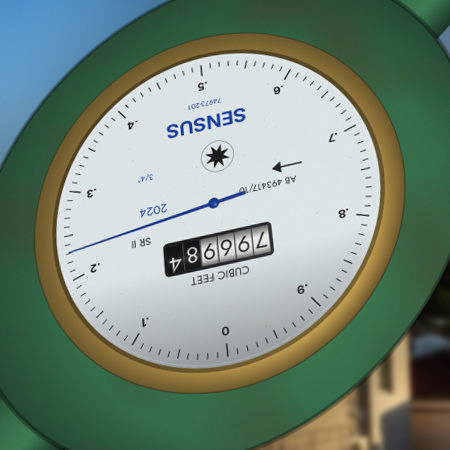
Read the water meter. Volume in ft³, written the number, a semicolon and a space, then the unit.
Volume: 796984.23; ft³
